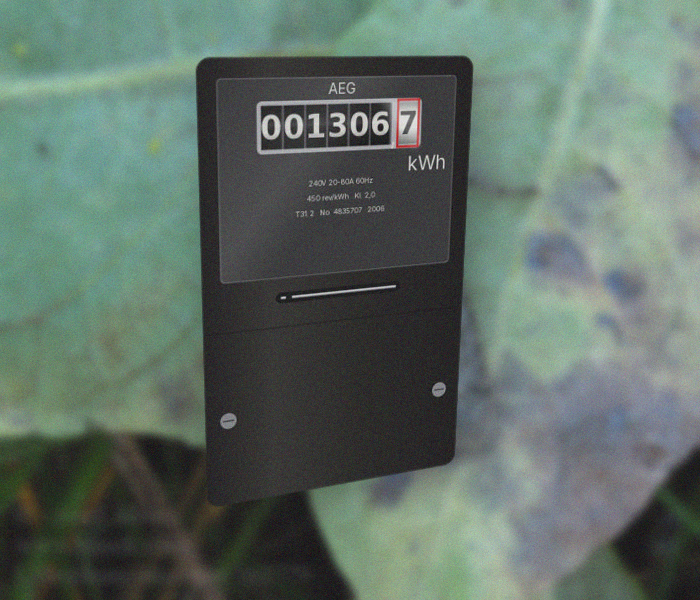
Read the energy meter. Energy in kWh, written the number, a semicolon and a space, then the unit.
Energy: 1306.7; kWh
